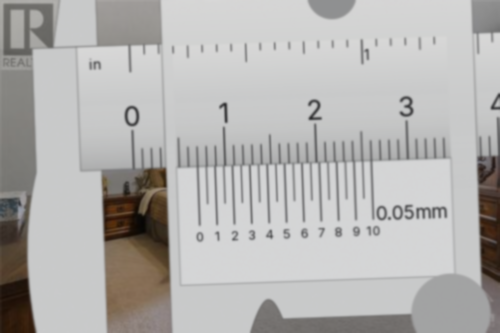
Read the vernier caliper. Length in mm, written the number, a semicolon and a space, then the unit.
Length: 7.0; mm
